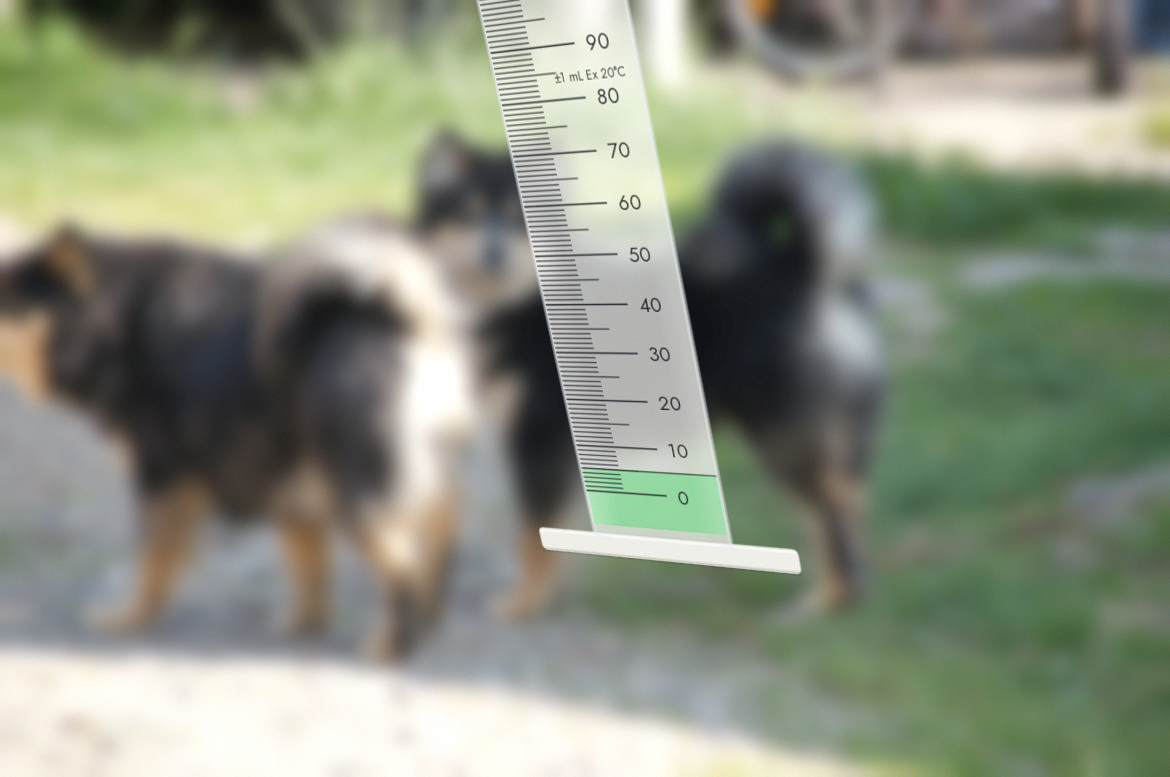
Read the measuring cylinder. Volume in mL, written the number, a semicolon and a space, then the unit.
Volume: 5; mL
